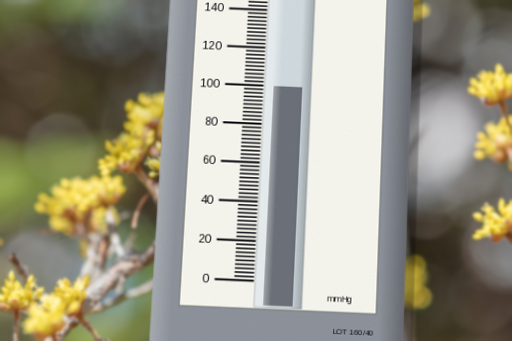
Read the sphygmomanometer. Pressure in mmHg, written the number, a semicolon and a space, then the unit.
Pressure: 100; mmHg
